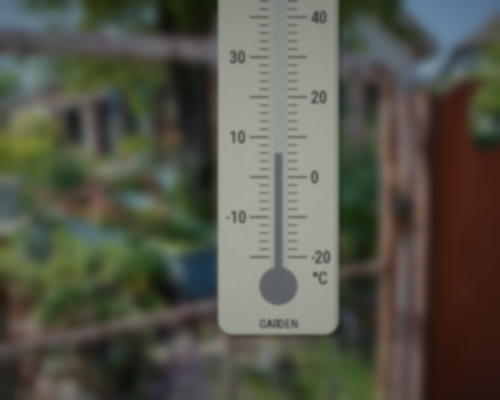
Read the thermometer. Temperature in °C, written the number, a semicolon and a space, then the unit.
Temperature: 6; °C
